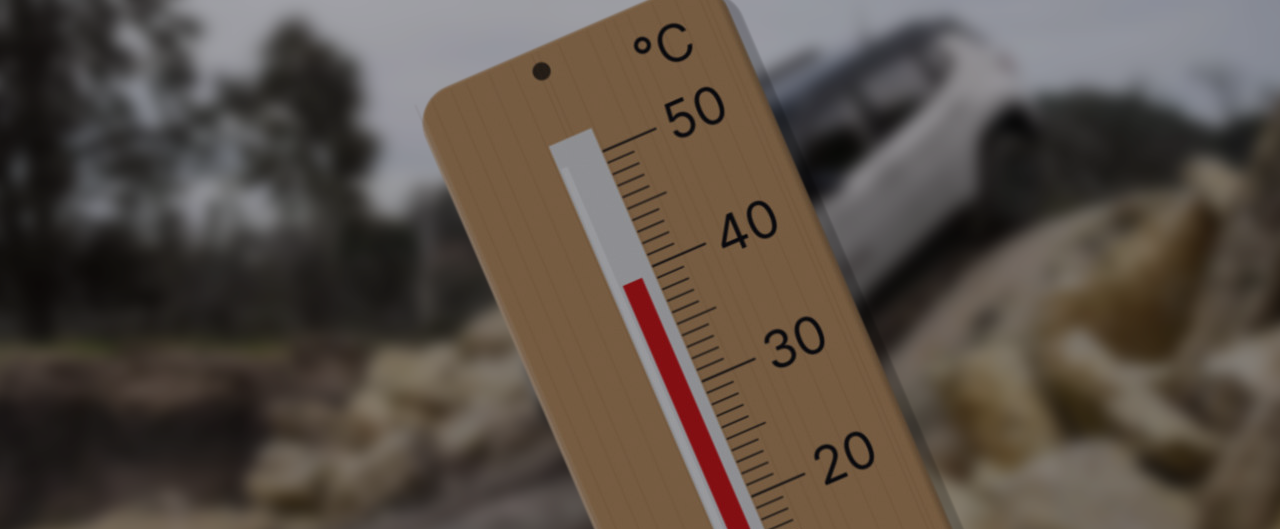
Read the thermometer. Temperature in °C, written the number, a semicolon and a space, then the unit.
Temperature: 39.5; °C
